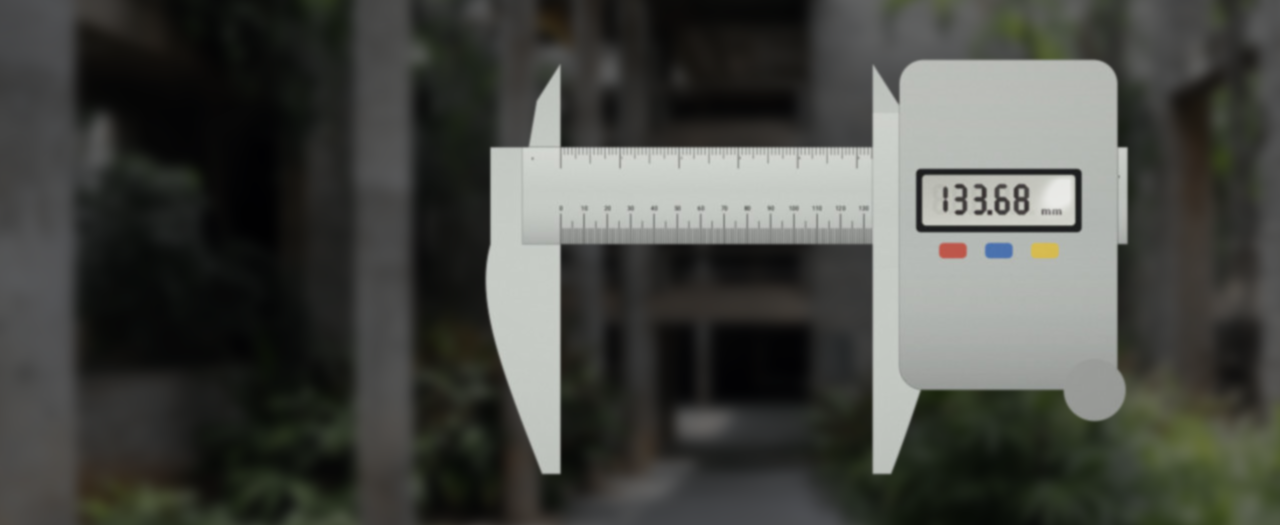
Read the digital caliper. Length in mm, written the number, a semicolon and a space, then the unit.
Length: 133.68; mm
